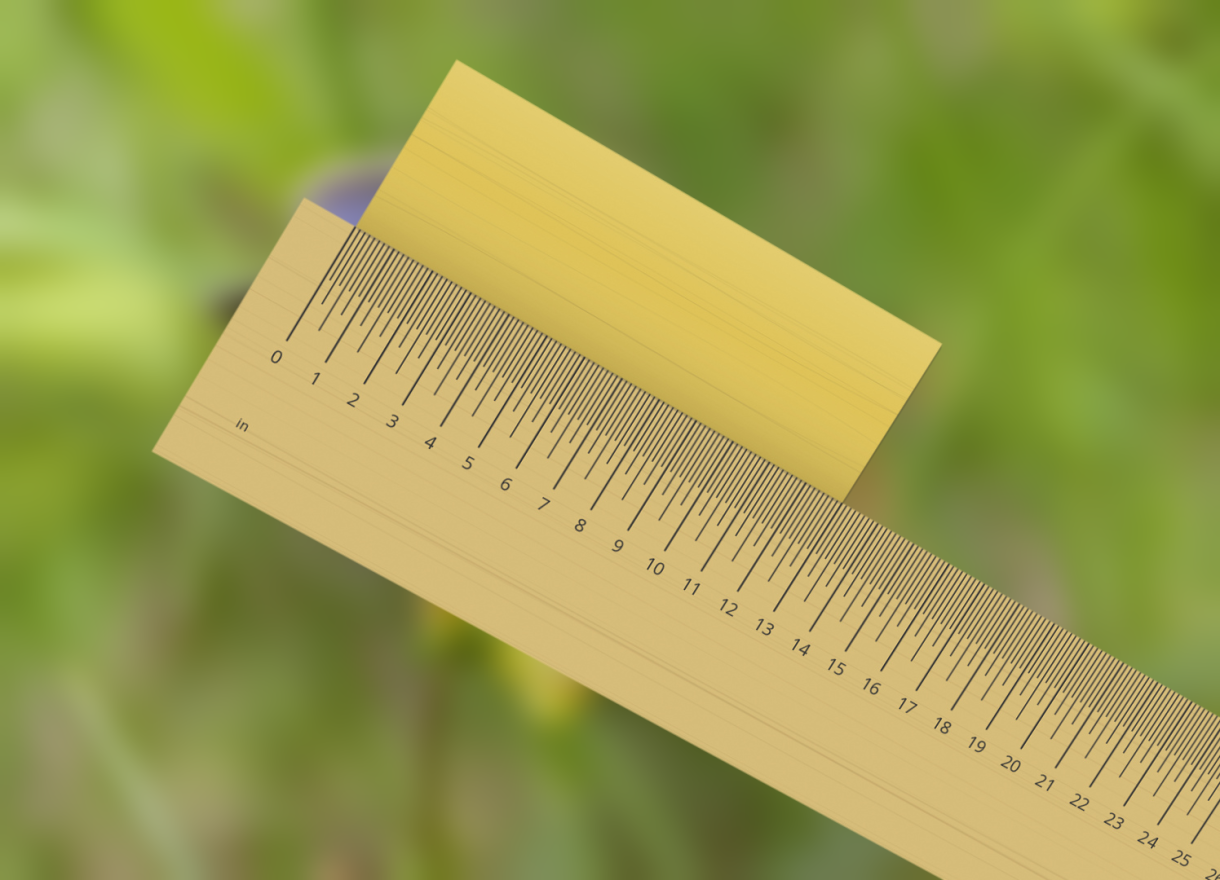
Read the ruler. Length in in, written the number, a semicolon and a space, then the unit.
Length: 13; in
